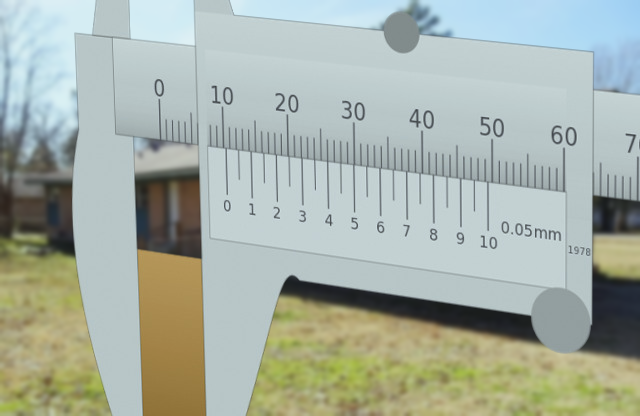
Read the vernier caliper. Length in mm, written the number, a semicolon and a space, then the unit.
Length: 10.4; mm
